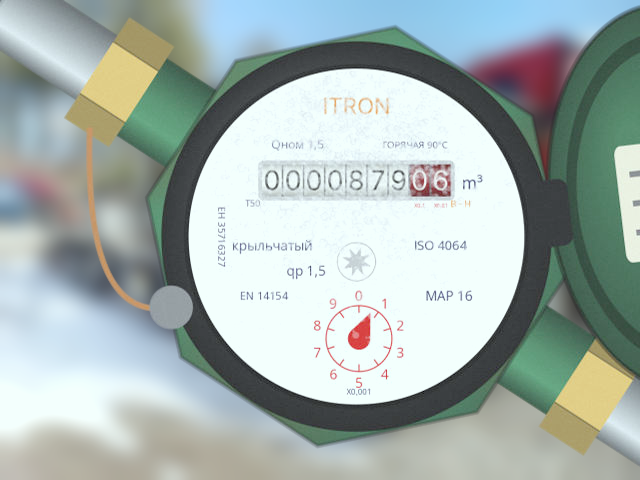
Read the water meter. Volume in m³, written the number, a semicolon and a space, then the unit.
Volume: 879.060; m³
